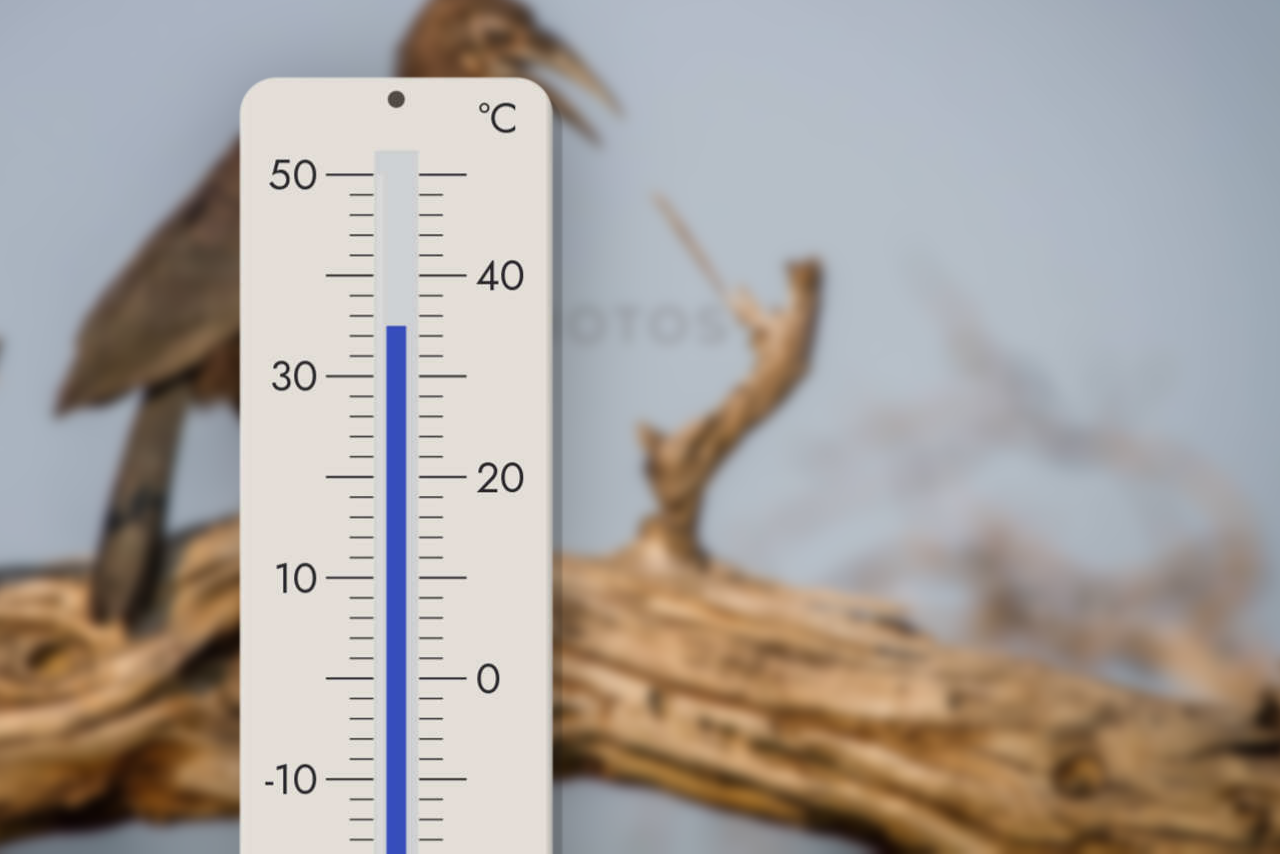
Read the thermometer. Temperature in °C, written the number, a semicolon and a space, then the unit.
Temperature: 35; °C
